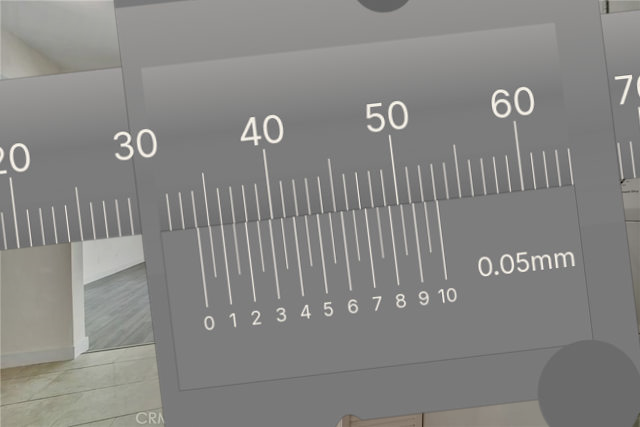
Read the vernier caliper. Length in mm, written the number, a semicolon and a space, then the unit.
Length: 34.1; mm
